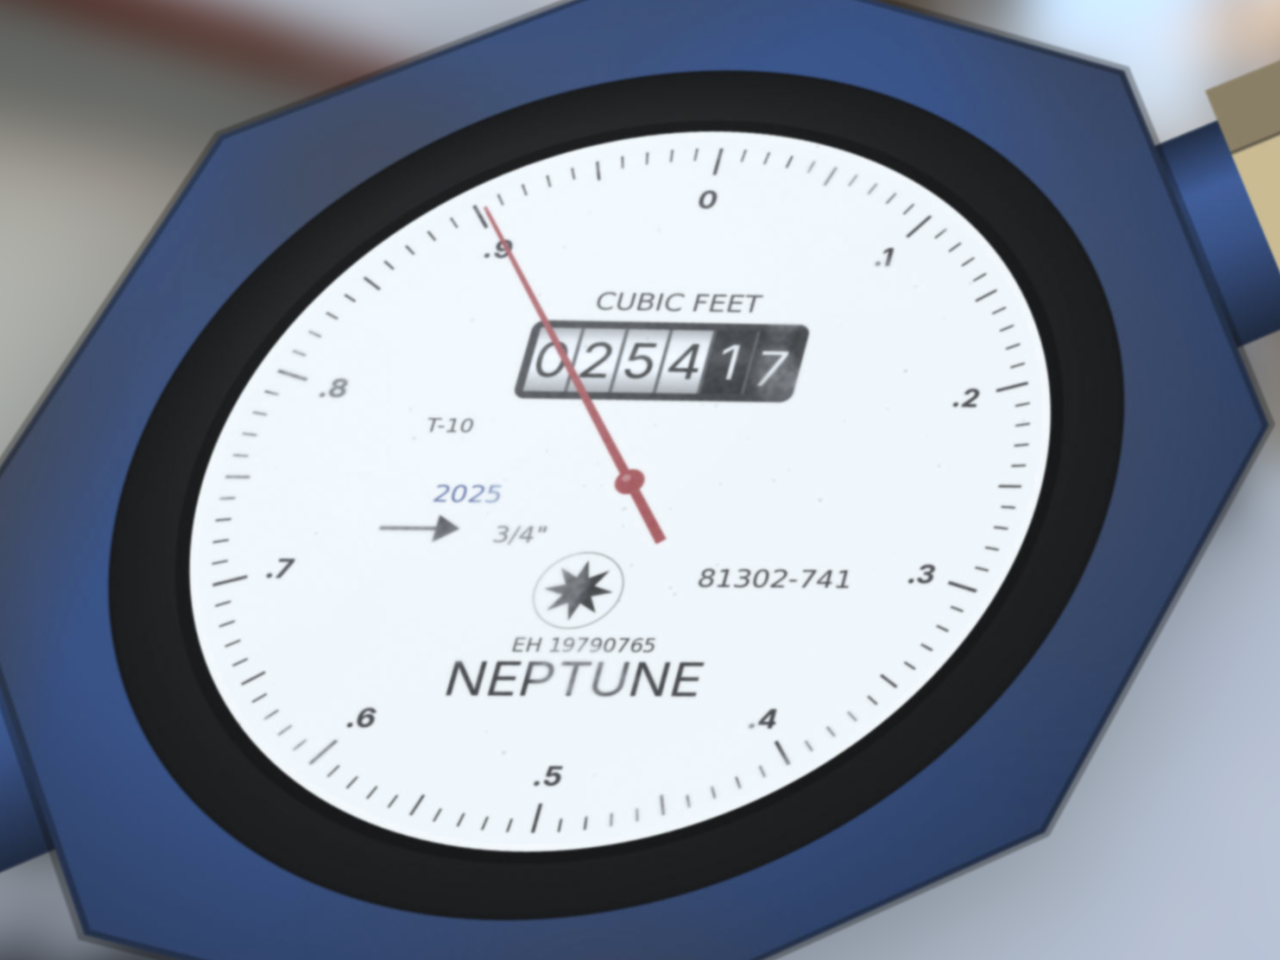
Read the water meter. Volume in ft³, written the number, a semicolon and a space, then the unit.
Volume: 25416.90; ft³
